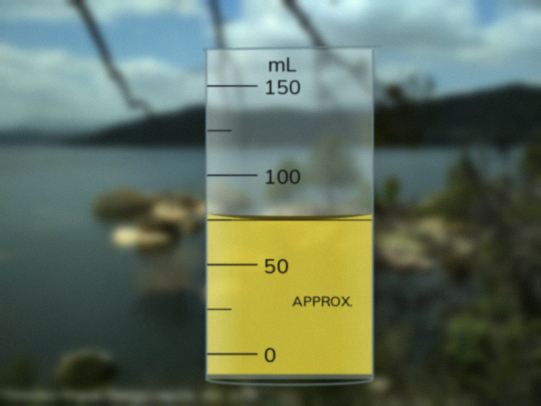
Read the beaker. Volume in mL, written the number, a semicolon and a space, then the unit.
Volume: 75; mL
